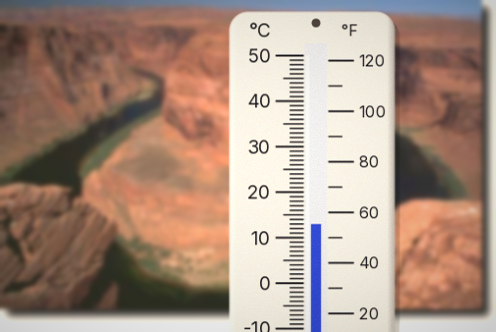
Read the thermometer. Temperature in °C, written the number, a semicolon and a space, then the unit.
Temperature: 13; °C
